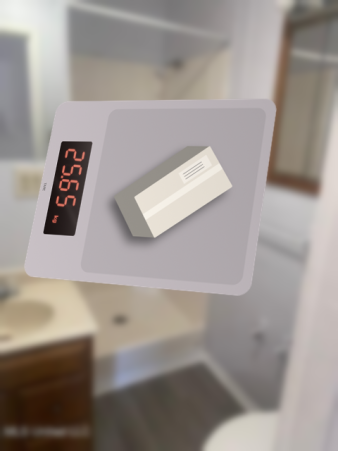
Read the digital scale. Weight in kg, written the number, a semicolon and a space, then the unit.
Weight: 25.65; kg
